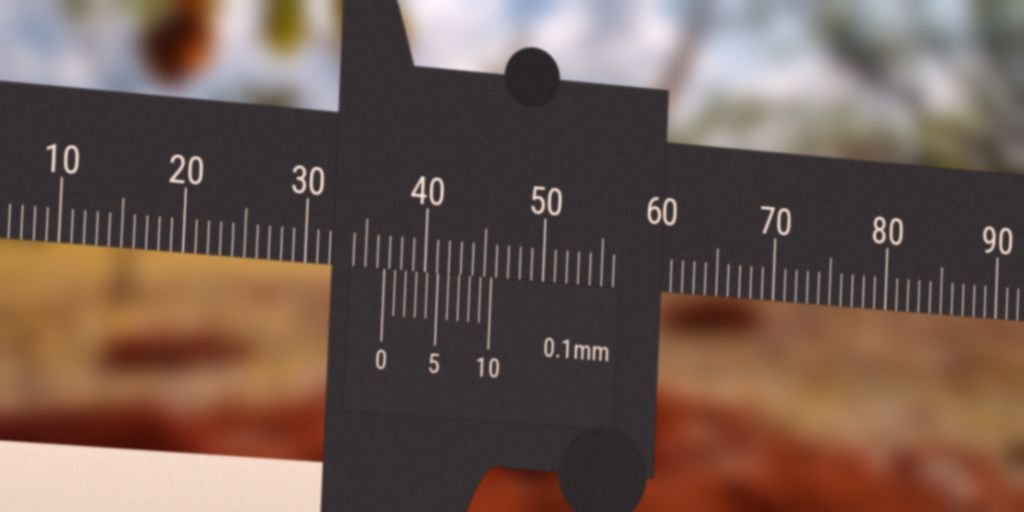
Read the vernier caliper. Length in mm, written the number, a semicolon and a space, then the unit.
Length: 36.6; mm
